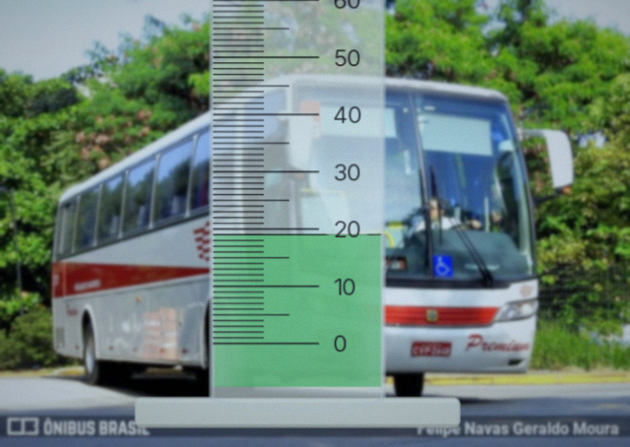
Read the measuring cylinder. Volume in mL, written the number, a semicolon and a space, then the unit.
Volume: 19; mL
